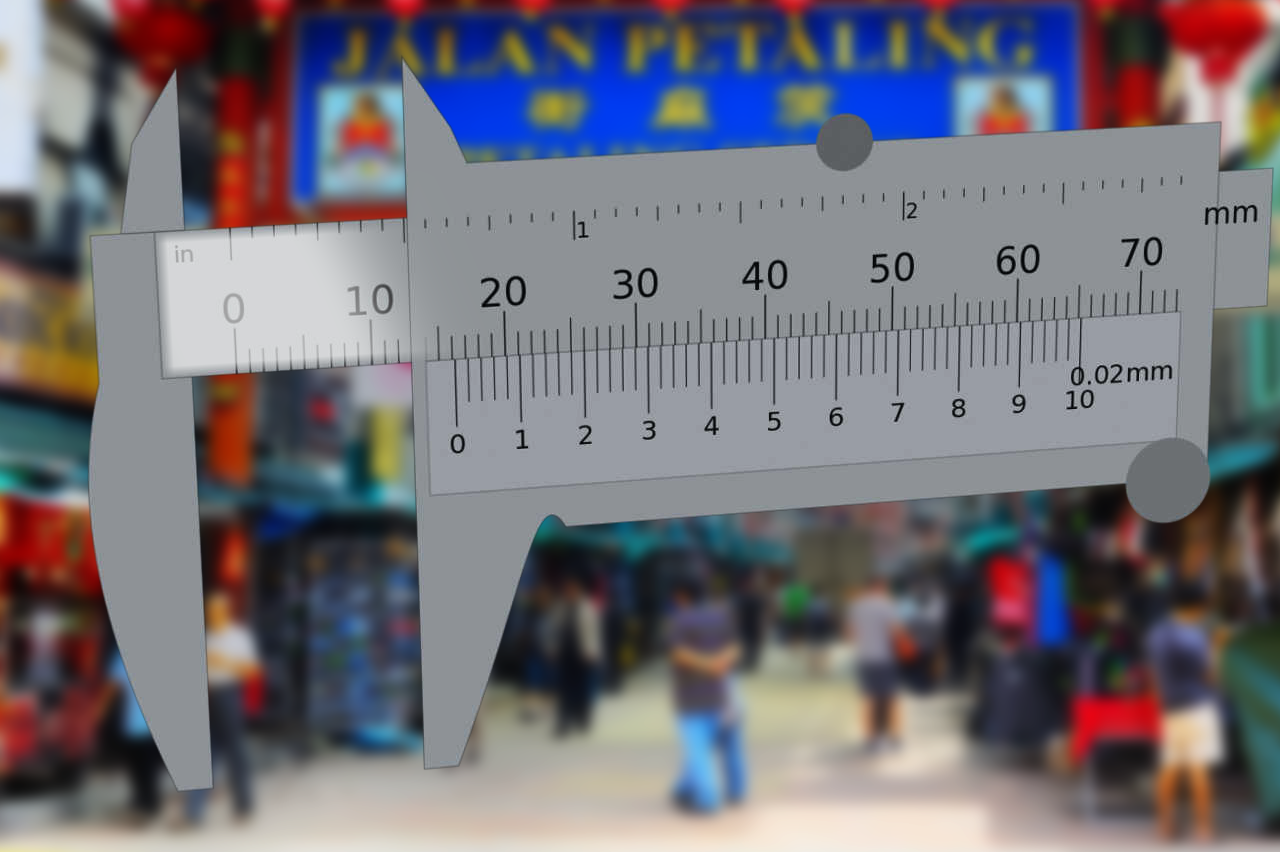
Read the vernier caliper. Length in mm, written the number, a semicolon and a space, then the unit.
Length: 16.2; mm
